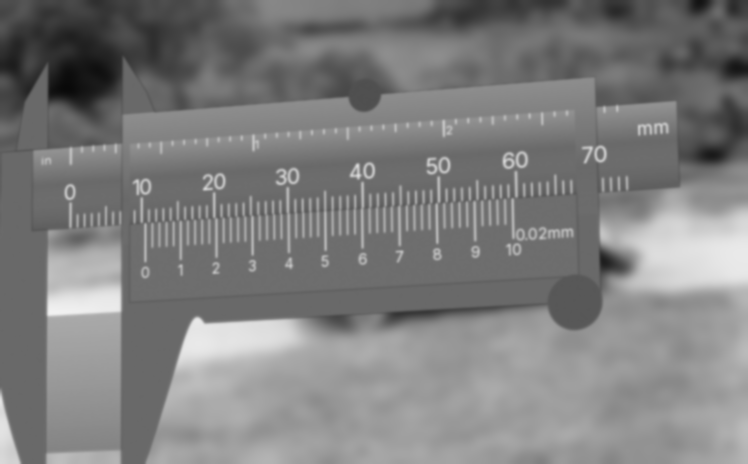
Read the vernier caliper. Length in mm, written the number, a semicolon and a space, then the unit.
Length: 10.5; mm
